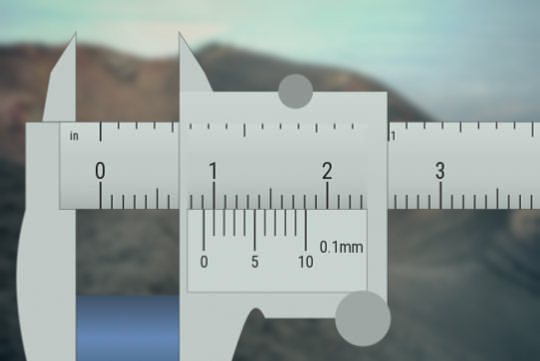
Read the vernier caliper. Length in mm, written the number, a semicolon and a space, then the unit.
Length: 9.1; mm
